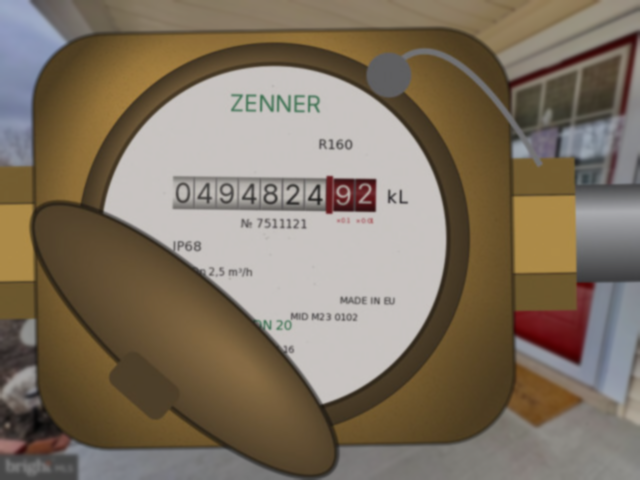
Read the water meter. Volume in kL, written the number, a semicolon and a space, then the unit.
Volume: 494824.92; kL
